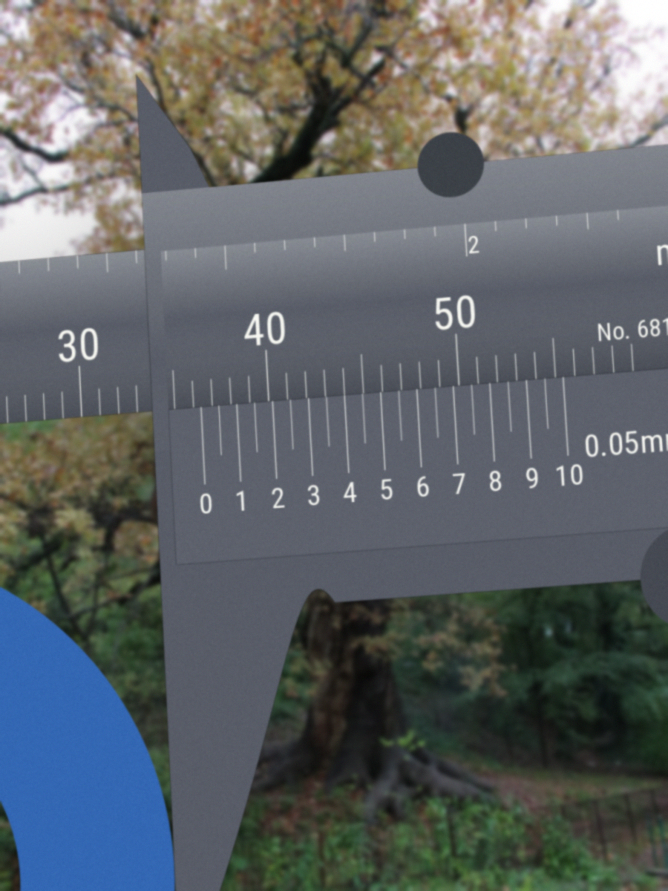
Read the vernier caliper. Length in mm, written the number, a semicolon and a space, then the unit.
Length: 36.4; mm
